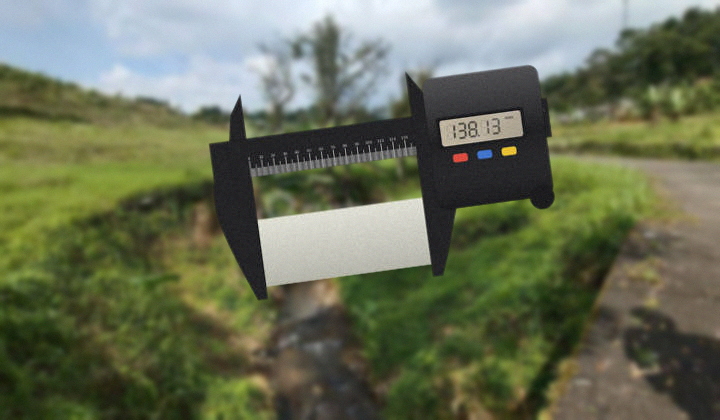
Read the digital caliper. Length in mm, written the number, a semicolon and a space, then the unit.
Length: 138.13; mm
